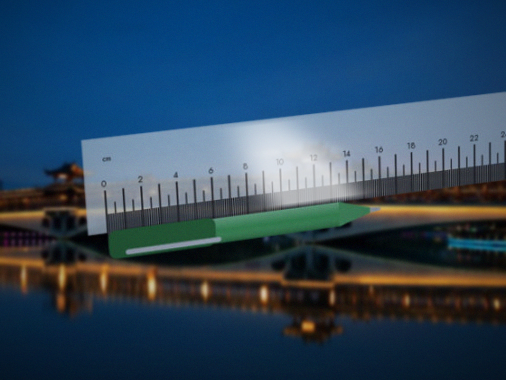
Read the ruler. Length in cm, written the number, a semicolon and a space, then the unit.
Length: 16; cm
